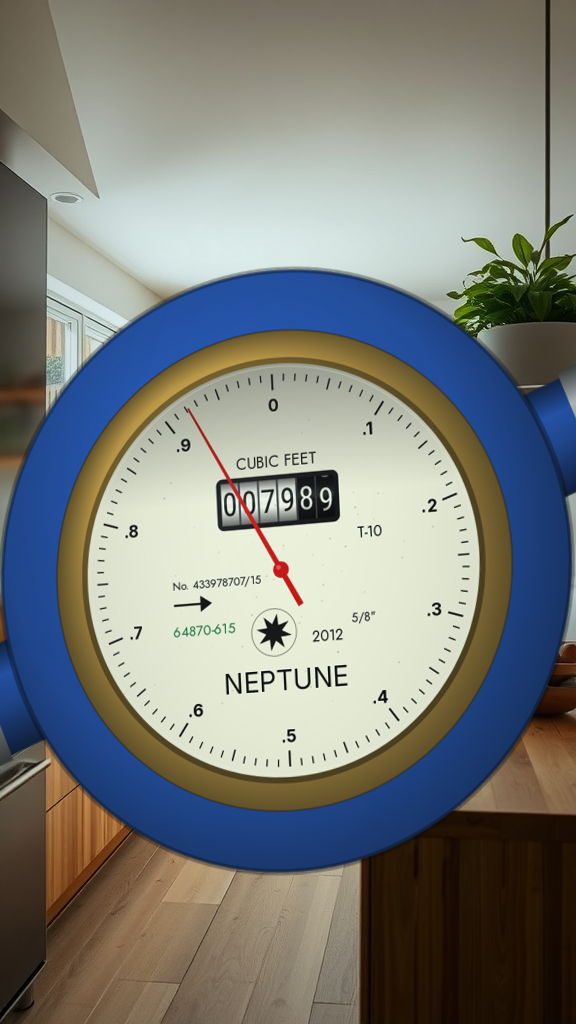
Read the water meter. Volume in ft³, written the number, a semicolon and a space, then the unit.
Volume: 7988.92; ft³
